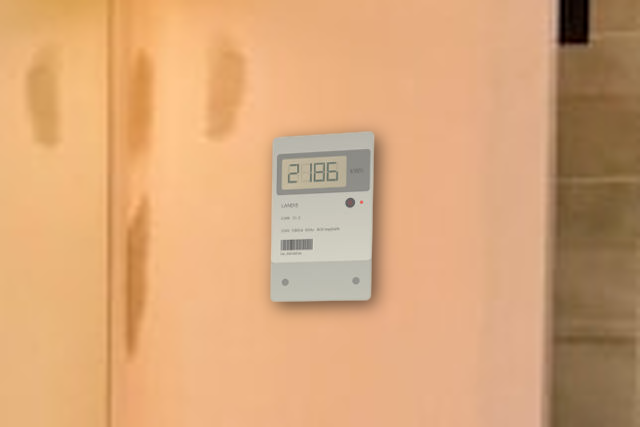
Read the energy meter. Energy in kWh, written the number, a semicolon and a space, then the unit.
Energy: 2186; kWh
